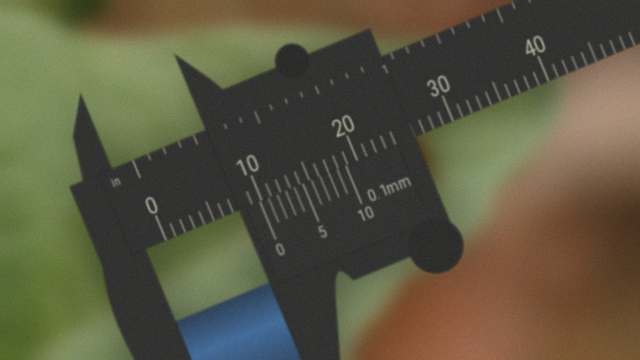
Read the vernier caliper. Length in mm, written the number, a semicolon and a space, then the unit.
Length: 9.8; mm
